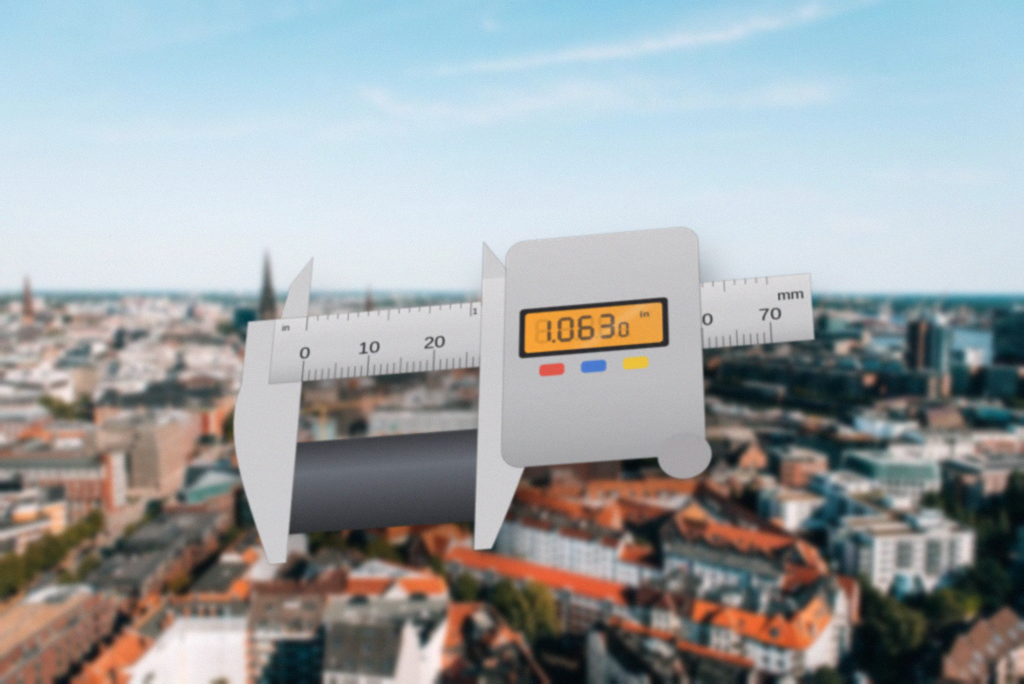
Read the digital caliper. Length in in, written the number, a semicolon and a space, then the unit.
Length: 1.0630; in
